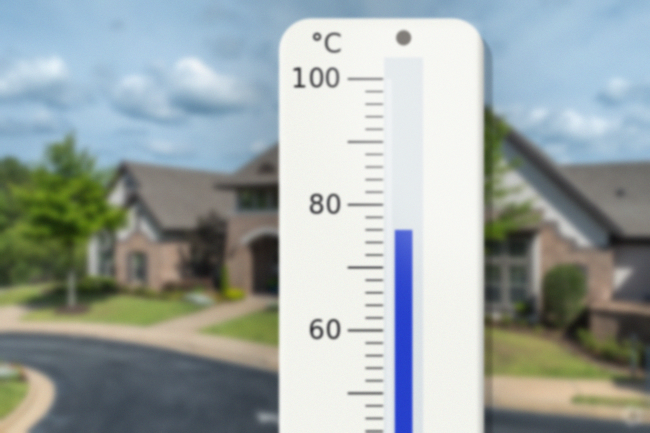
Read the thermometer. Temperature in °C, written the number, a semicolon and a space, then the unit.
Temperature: 76; °C
